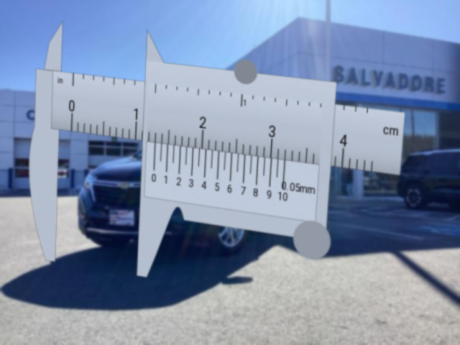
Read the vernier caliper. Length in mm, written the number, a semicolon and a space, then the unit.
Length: 13.0; mm
